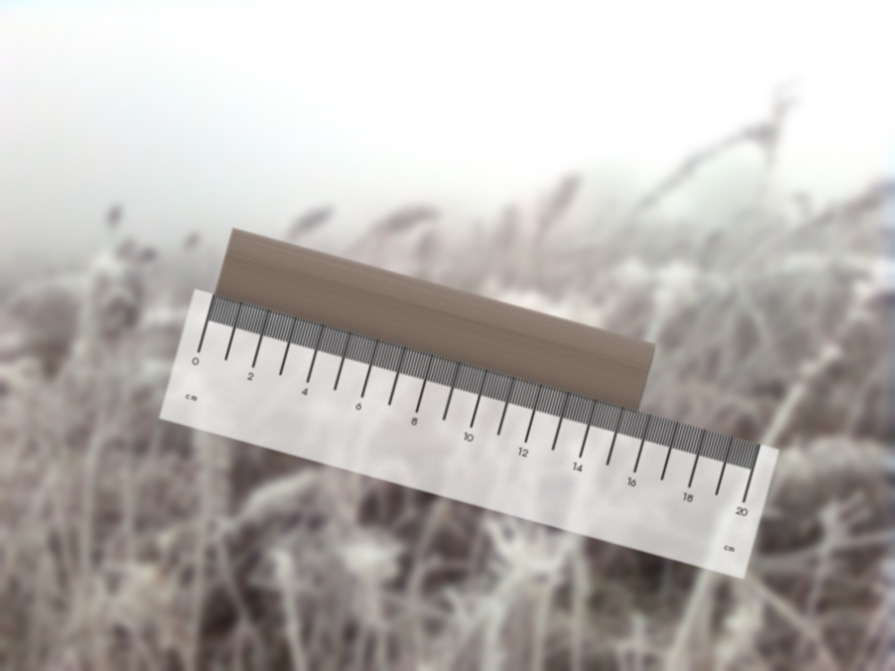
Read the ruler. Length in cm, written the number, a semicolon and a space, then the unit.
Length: 15.5; cm
